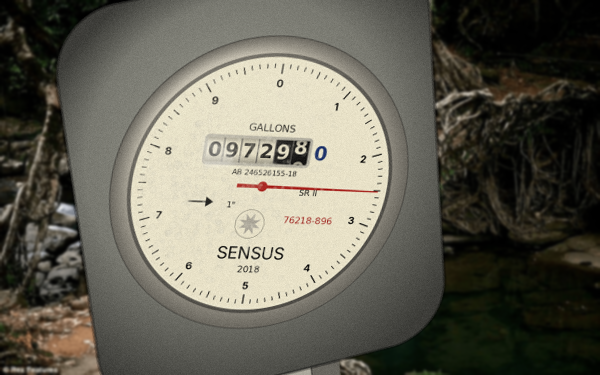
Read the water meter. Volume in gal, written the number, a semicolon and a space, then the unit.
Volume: 972982.5; gal
